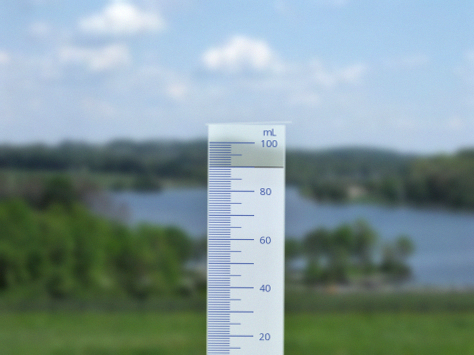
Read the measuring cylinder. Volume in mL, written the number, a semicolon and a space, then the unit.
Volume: 90; mL
